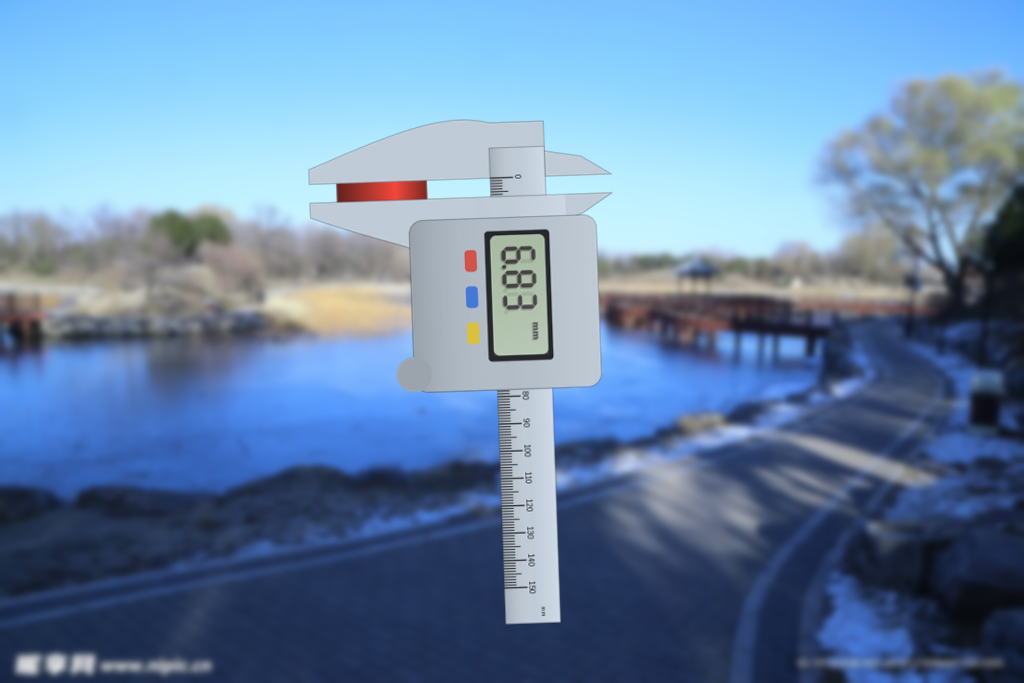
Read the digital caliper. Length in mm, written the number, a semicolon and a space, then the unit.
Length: 6.83; mm
